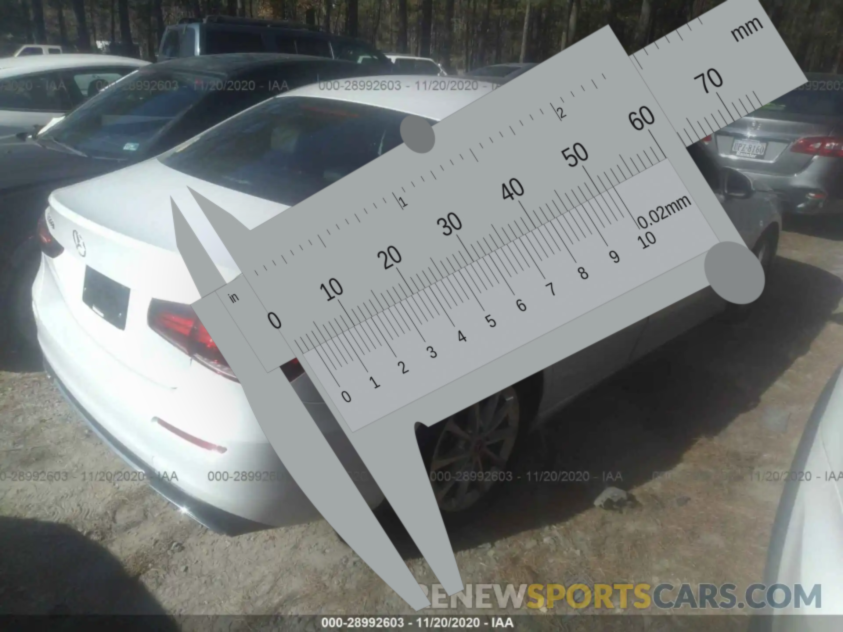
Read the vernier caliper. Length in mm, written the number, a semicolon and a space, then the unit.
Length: 3.0; mm
